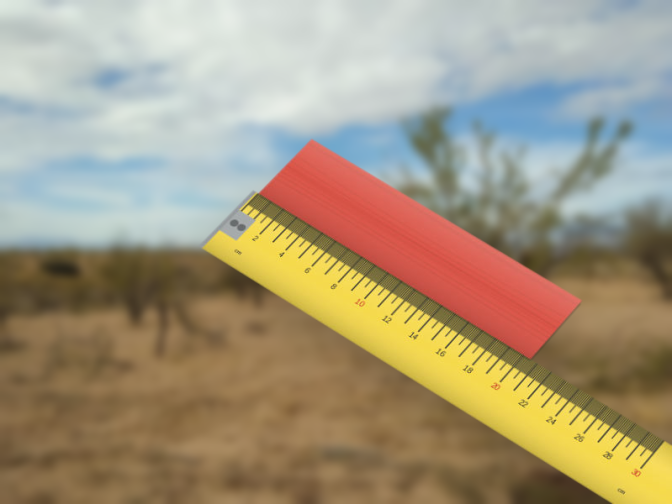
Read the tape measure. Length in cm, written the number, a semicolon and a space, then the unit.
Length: 20.5; cm
